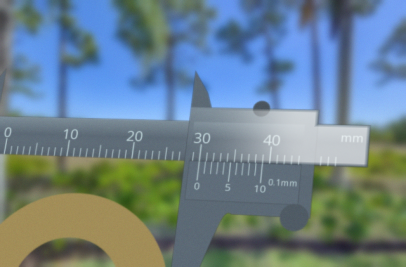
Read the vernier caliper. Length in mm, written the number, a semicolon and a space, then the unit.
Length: 30.0; mm
